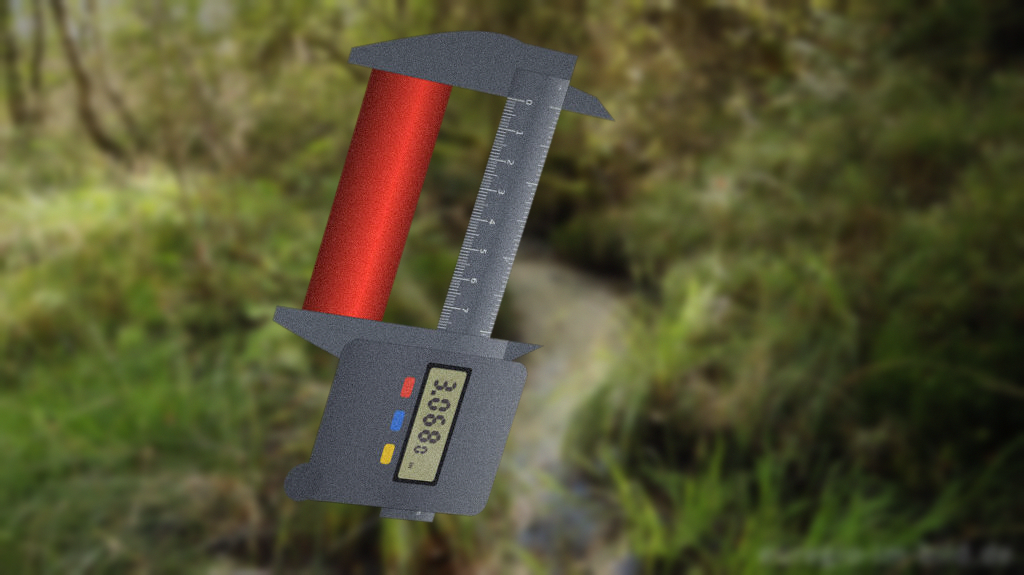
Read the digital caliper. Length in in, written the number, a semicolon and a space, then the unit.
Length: 3.0680; in
